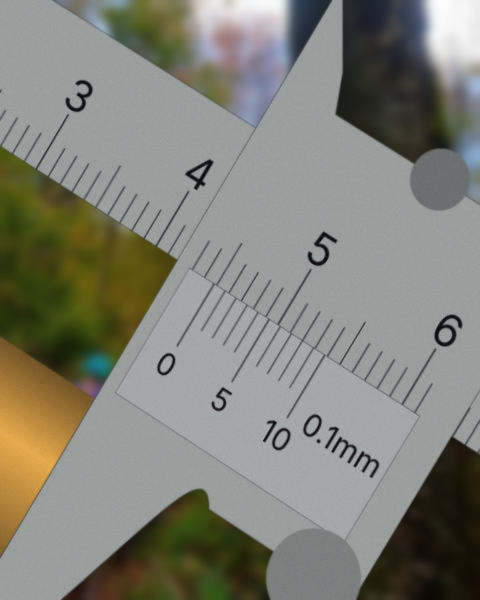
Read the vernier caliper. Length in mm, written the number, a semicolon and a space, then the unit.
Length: 44.8; mm
